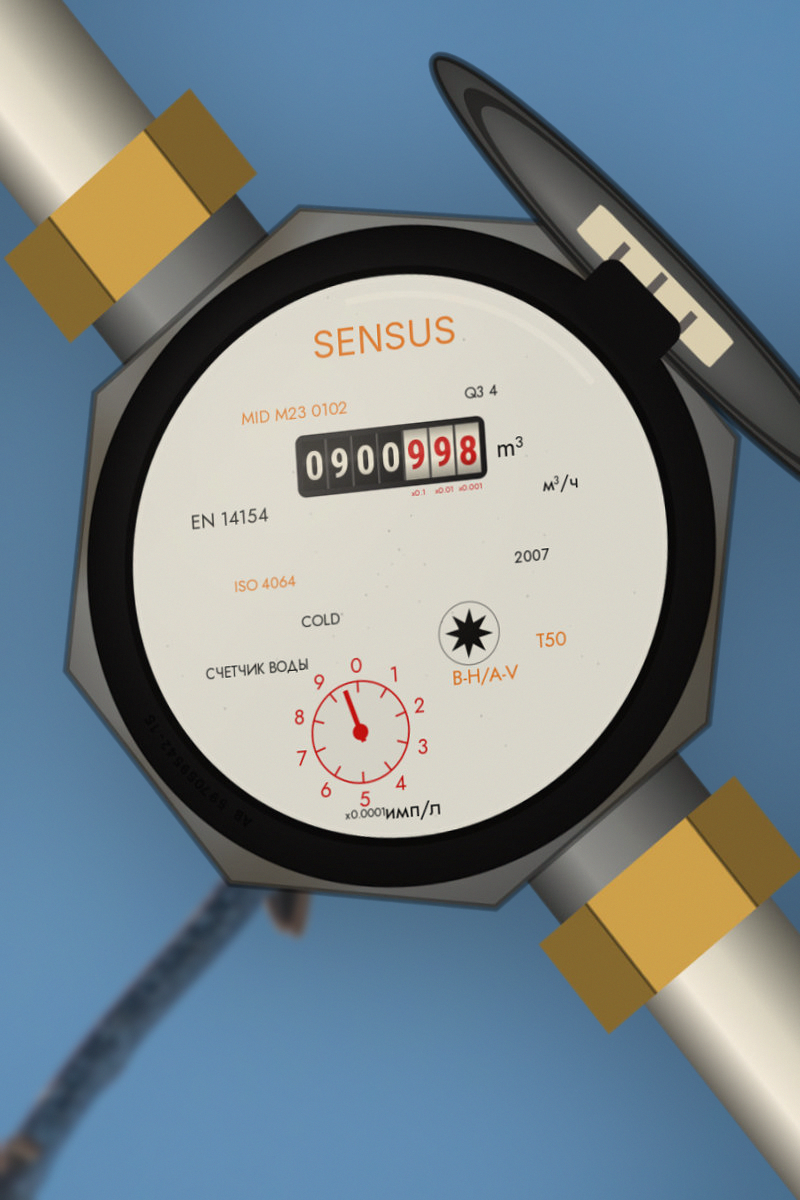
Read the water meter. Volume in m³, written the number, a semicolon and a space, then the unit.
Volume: 900.9979; m³
